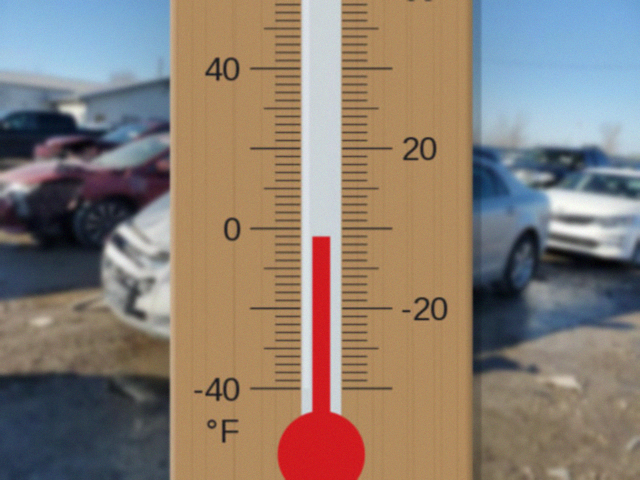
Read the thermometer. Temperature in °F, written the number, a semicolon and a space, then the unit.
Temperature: -2; °F
